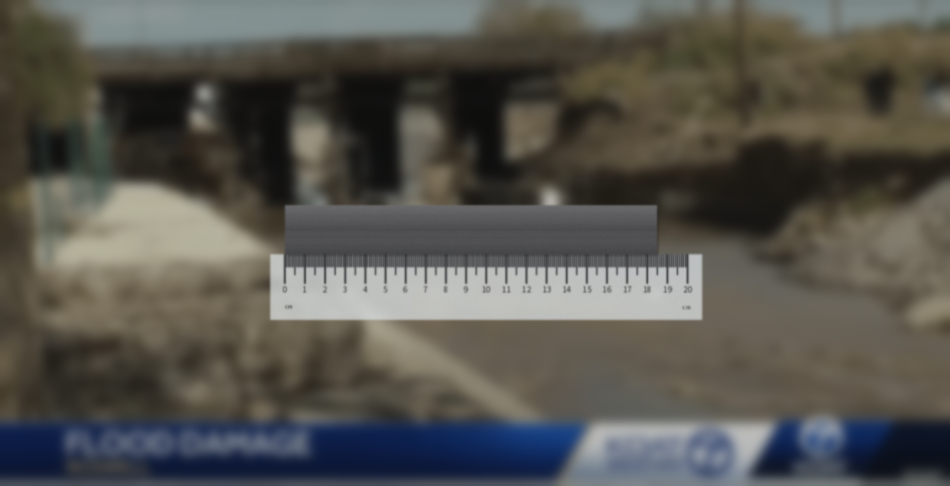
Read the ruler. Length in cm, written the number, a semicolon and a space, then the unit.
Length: 18.5; cm
